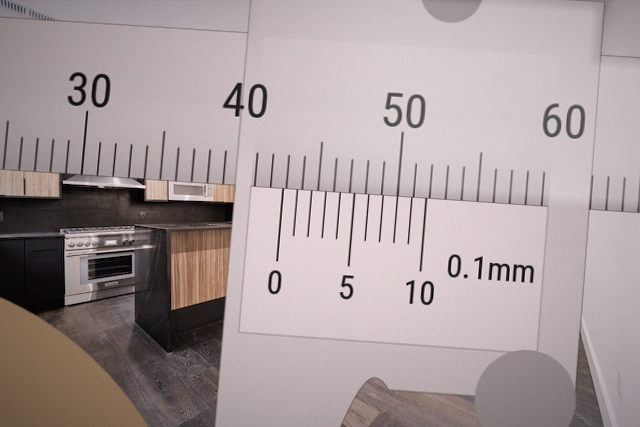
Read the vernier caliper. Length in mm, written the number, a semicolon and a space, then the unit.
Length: 42.8; mm
